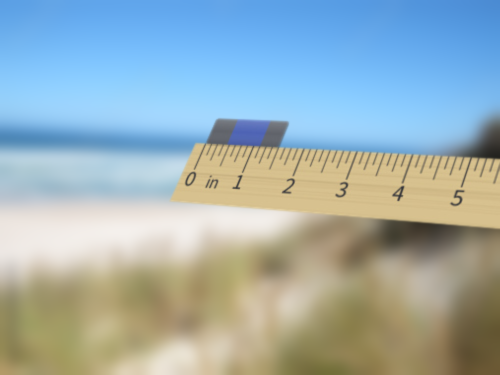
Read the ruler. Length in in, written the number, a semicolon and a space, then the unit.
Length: 1.5; in
